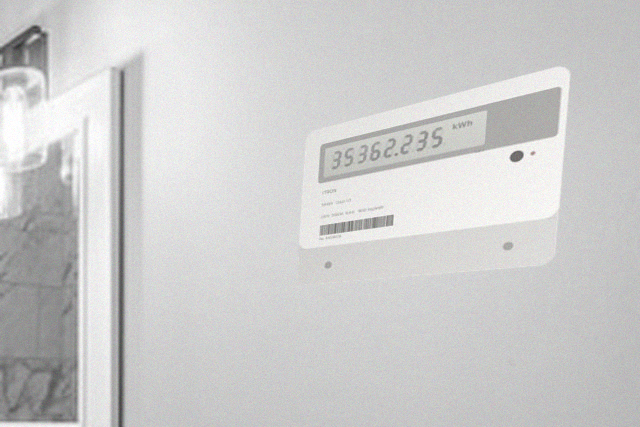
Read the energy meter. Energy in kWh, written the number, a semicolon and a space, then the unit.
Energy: 35362.235; kWh
